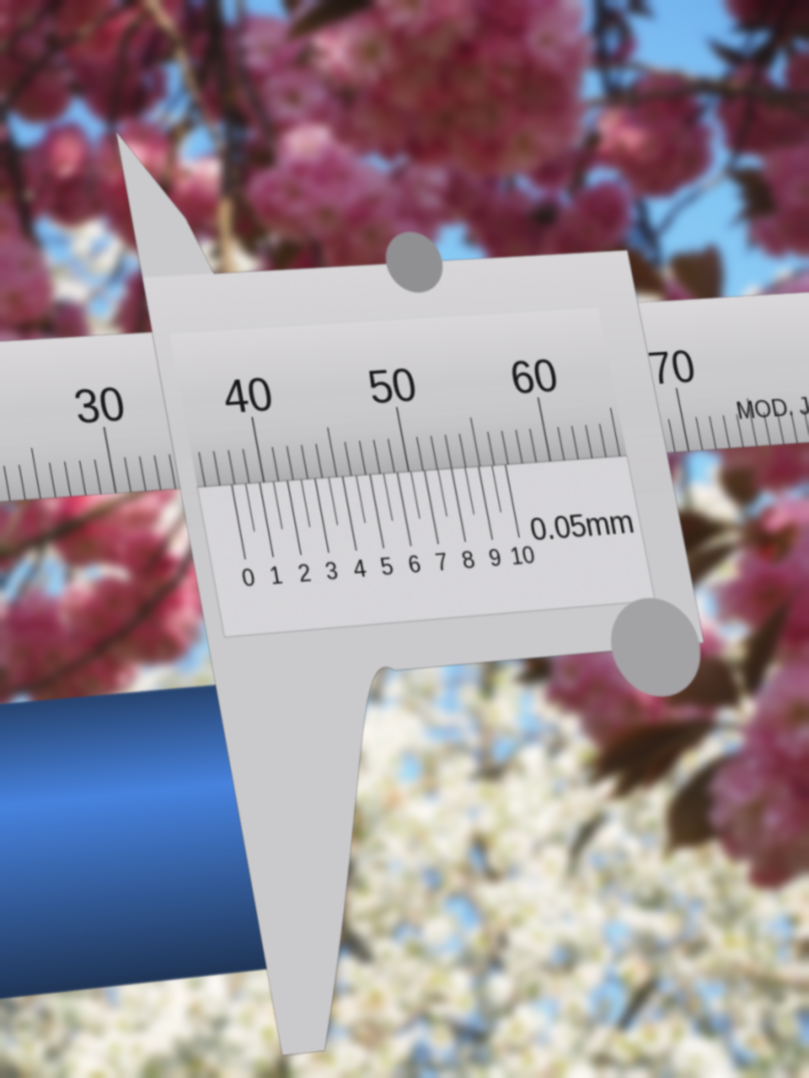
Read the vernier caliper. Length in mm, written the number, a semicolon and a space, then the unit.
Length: 37.8; mm
